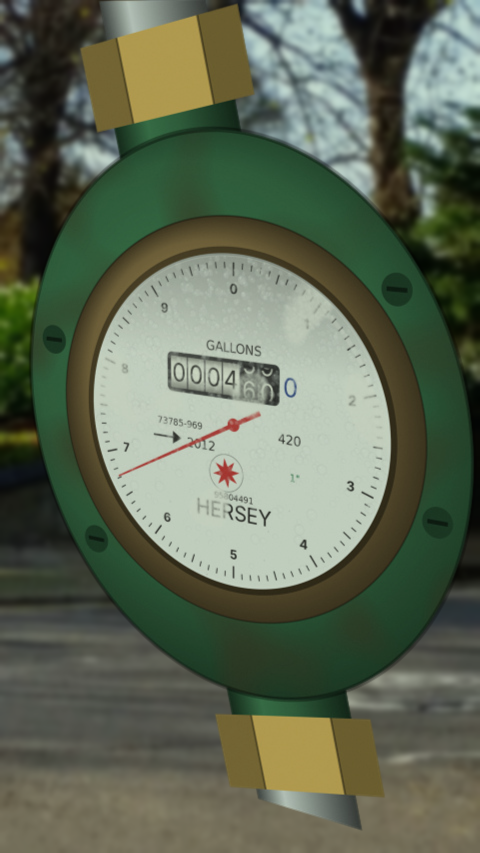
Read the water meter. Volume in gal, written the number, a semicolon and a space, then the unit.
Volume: 4596.7; gal
